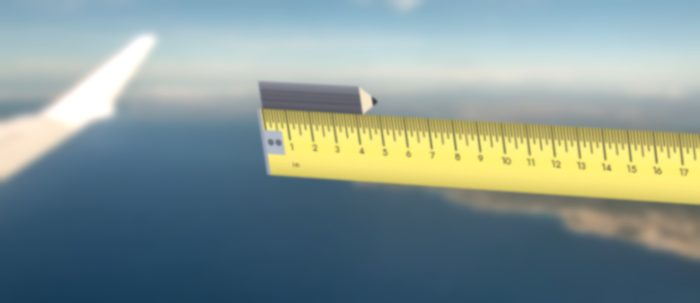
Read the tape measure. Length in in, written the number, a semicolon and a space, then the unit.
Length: 5; in
